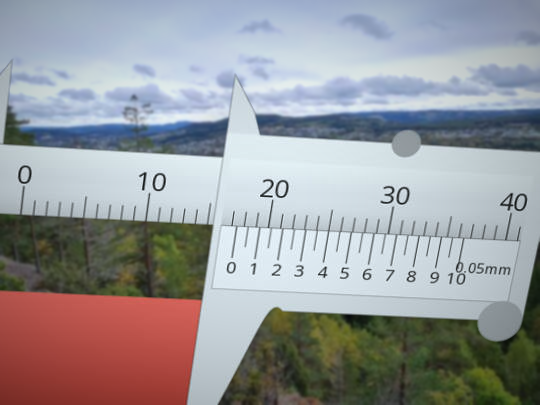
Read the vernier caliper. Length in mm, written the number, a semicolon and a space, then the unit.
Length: 17.4; mm
